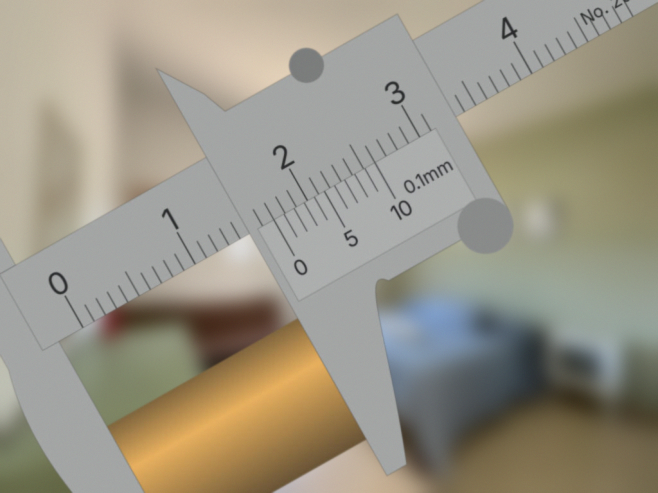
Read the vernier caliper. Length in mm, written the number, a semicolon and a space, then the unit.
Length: 17.0; mm
